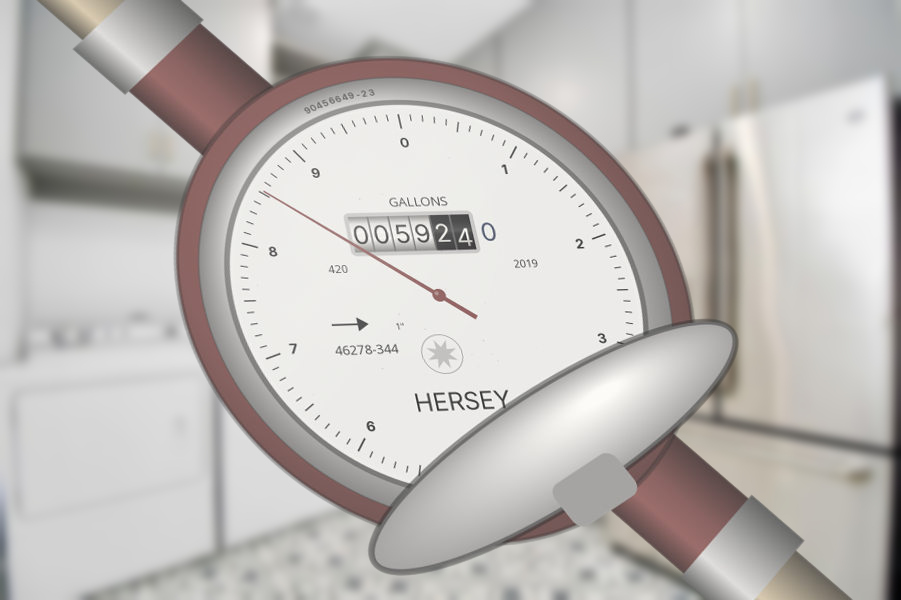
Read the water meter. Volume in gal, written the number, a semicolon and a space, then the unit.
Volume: 59238.5; gal
